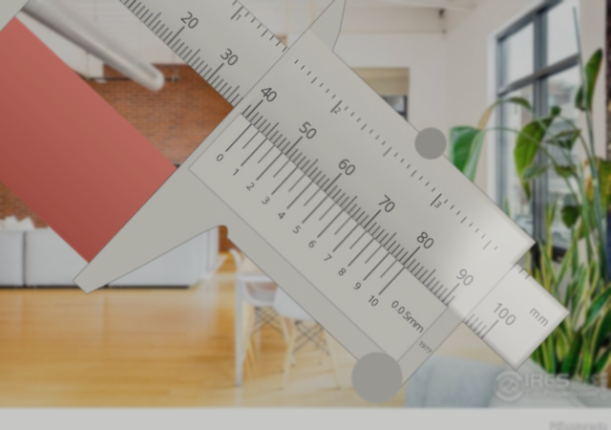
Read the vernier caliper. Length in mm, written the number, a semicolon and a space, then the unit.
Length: 41.5; mm
